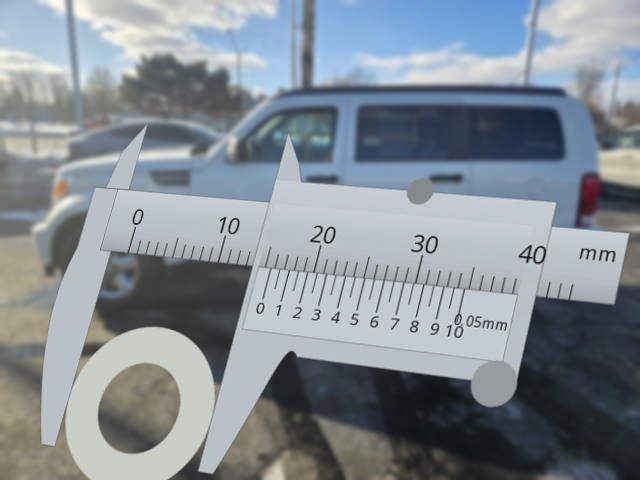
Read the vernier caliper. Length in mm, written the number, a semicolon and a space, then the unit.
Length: 15.6; mm
